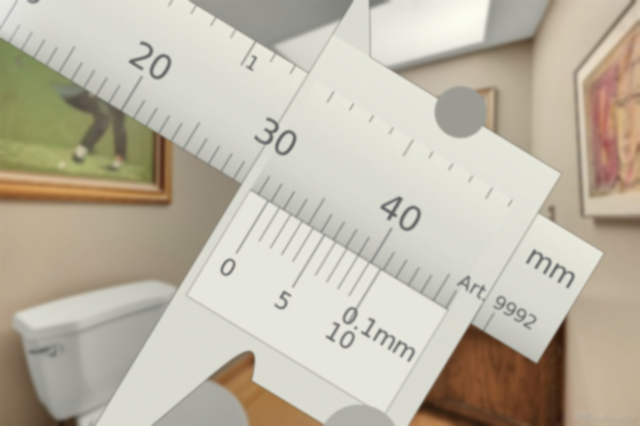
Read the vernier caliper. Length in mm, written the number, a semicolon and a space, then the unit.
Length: 31.8; mm
